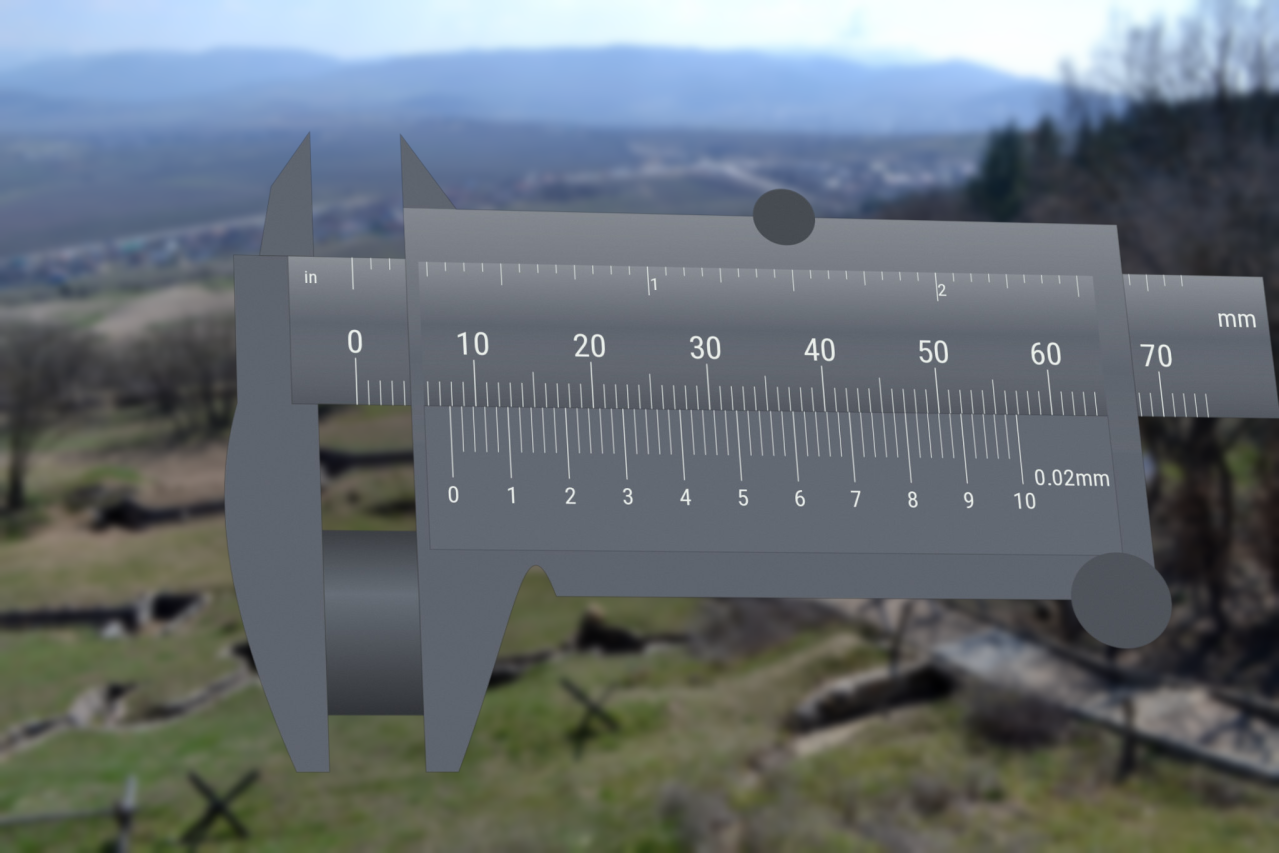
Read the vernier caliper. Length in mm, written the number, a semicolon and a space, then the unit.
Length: 7.8; mm
